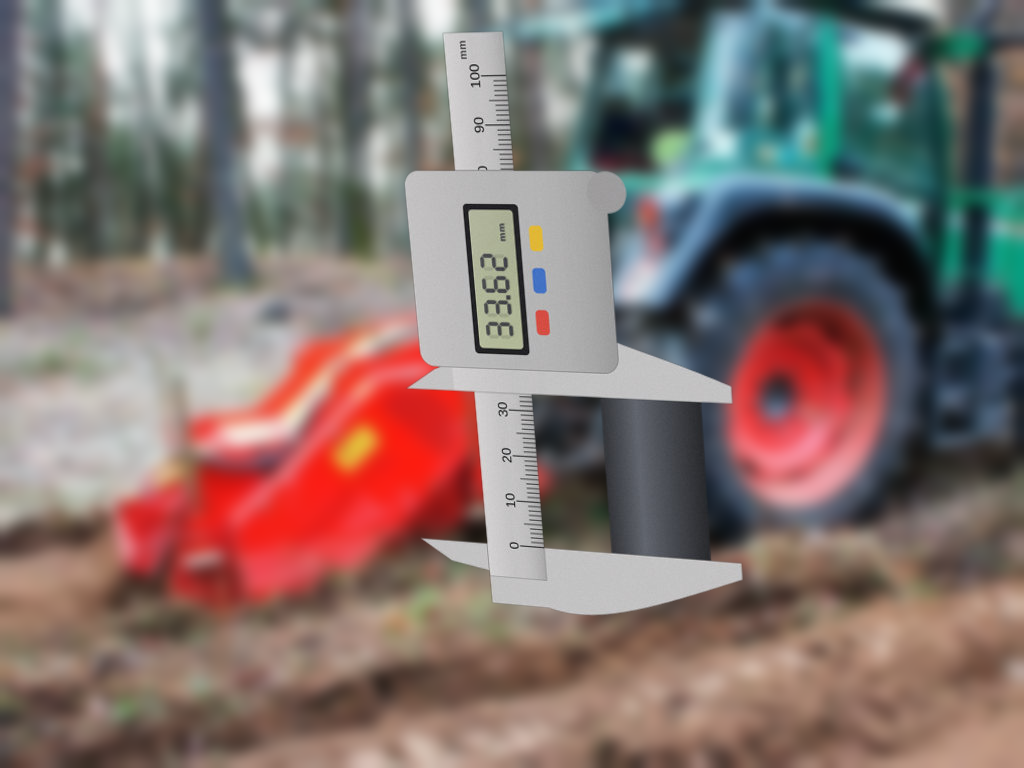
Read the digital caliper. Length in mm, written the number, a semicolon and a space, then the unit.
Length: 33.62; mm
